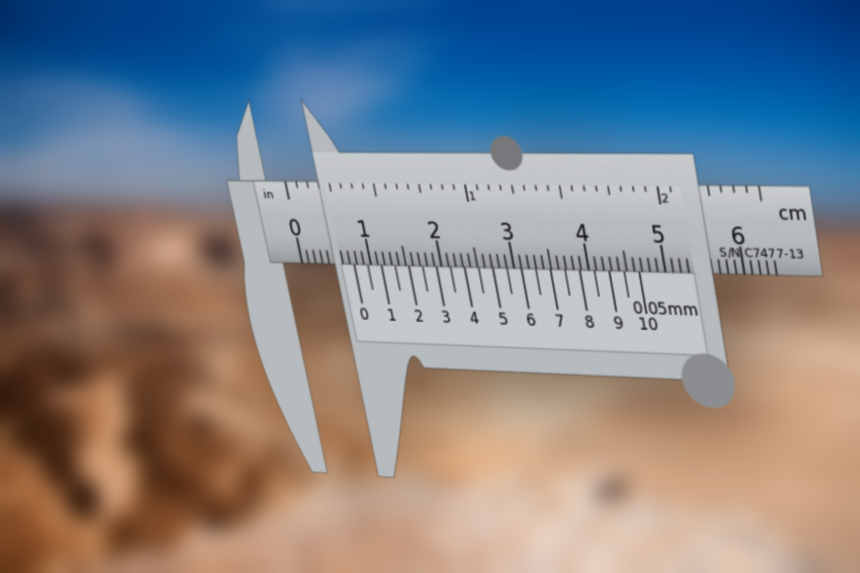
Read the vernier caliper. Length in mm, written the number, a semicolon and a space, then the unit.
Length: 7.6; mm
